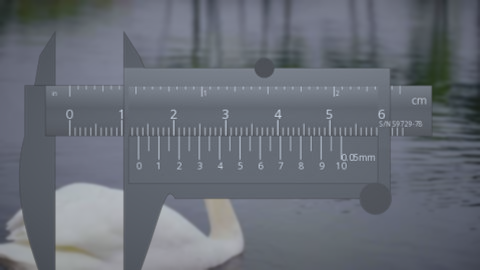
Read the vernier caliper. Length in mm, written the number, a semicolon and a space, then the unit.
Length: 13.2; mm
